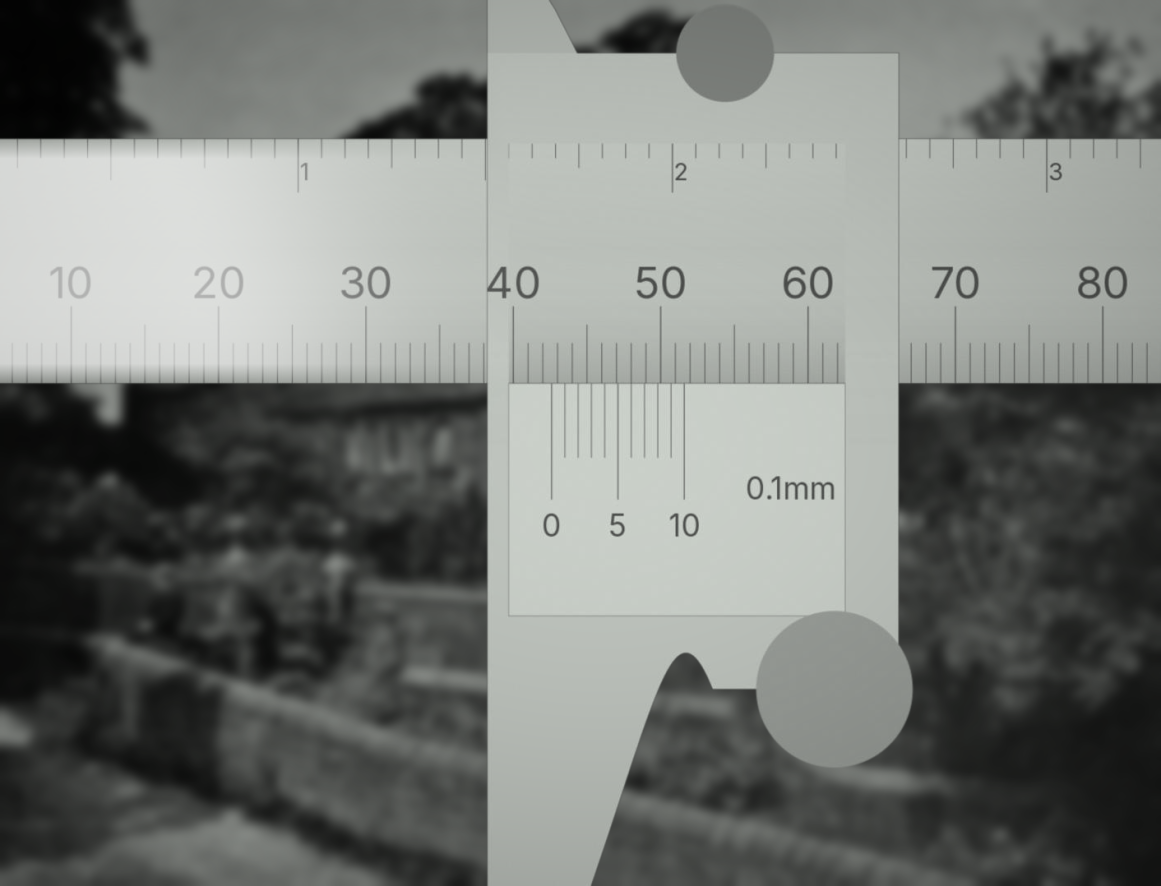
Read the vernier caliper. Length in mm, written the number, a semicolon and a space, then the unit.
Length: 42.6; mm
